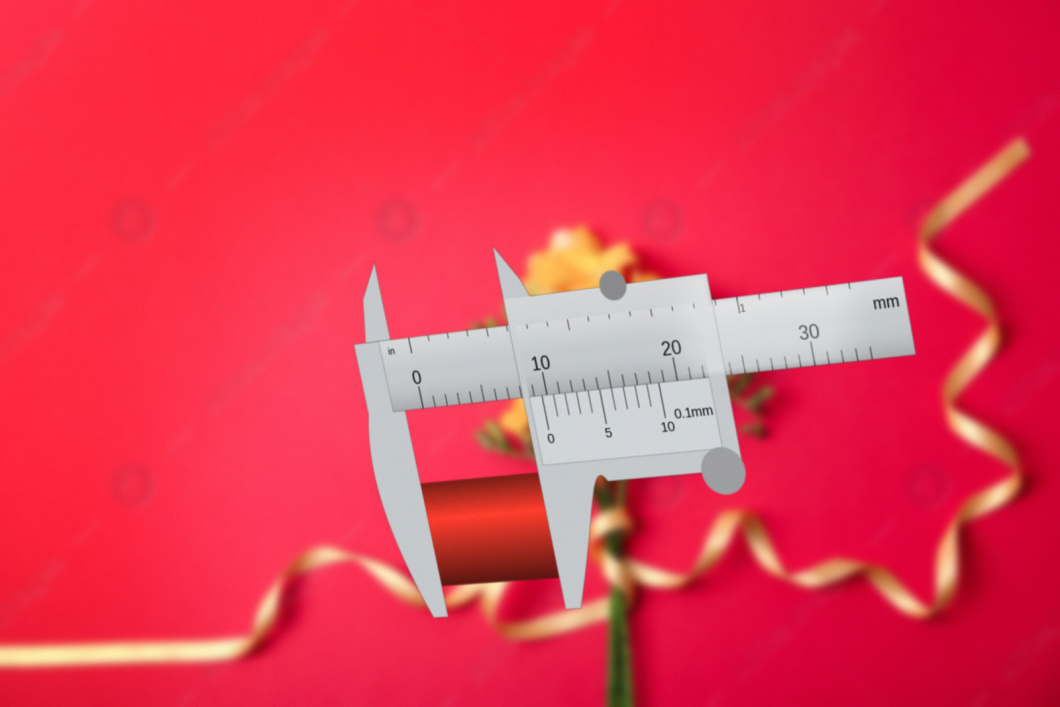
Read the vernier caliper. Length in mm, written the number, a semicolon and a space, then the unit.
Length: 9.6; mm
